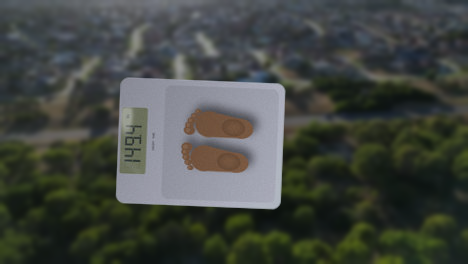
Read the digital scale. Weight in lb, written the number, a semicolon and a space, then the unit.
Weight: 149.4; lb
